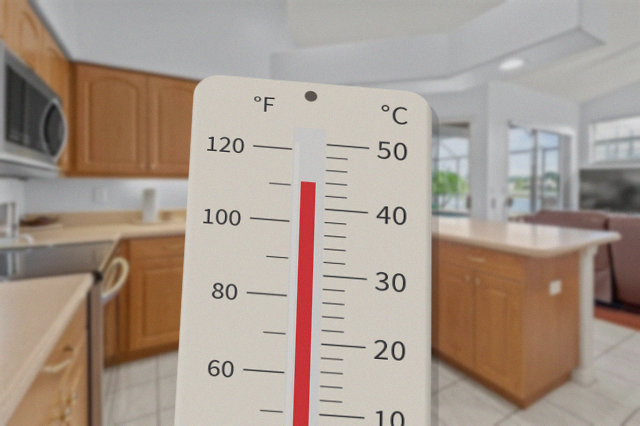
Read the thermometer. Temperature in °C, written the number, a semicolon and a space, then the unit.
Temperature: 44; °C
